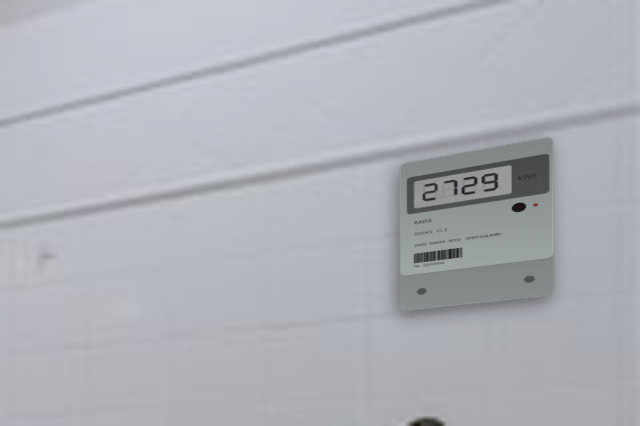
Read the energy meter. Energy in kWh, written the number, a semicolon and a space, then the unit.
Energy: 2729; kWh
